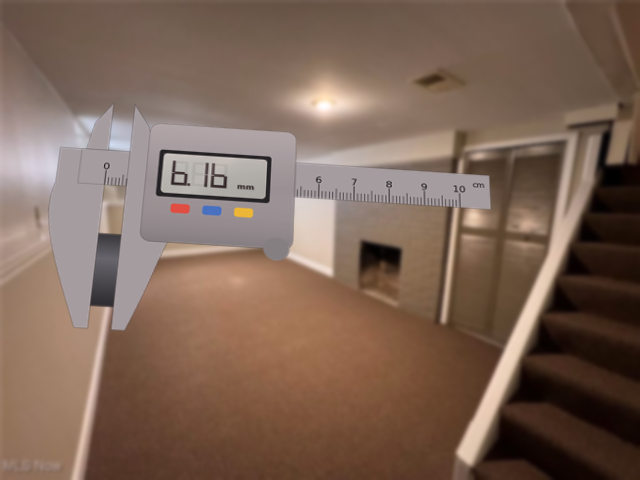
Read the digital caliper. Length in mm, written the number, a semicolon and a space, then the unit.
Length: 6.16; mm
